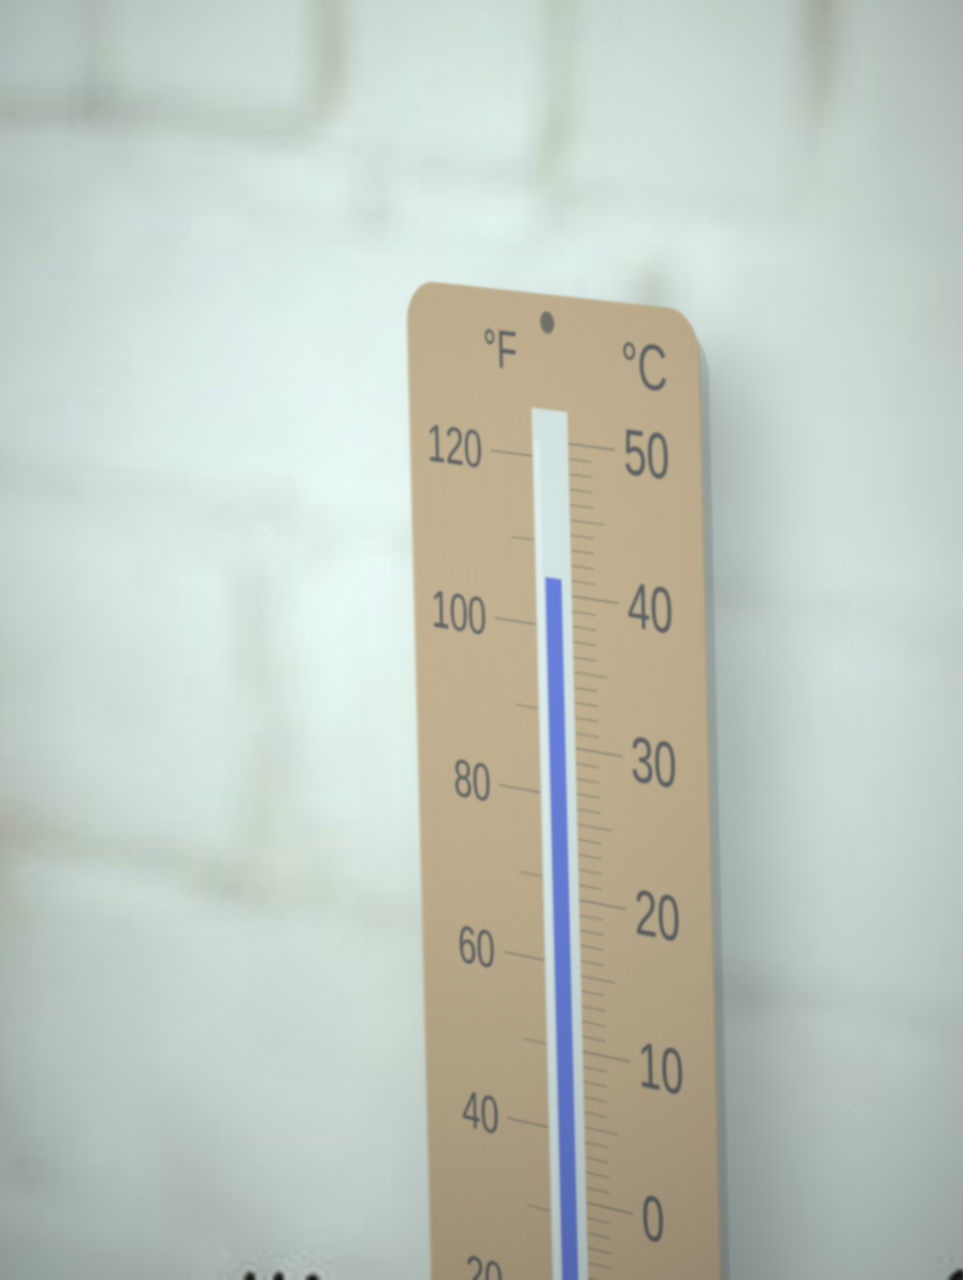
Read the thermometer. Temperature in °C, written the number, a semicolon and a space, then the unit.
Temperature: 41; °C
